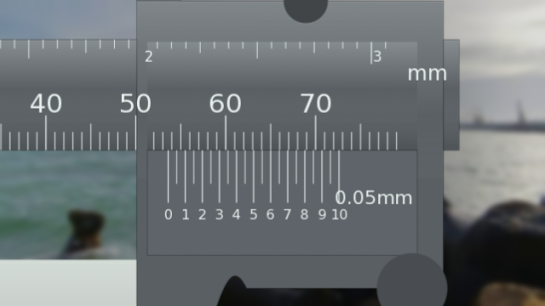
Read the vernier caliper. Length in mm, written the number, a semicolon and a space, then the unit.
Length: 53.6; mm
